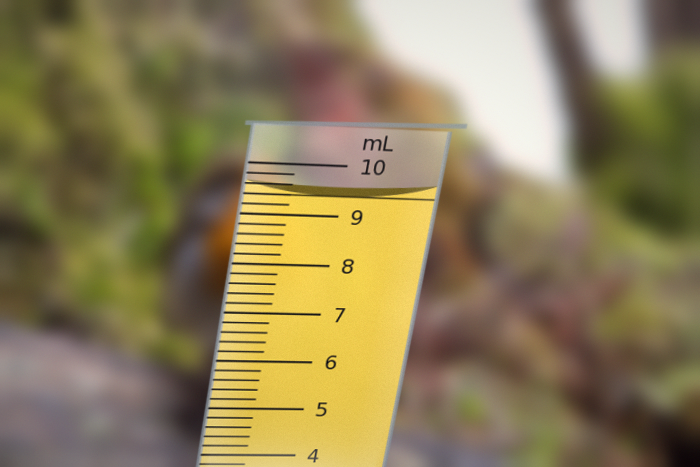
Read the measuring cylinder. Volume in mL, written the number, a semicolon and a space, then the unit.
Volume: 9.4; mL
